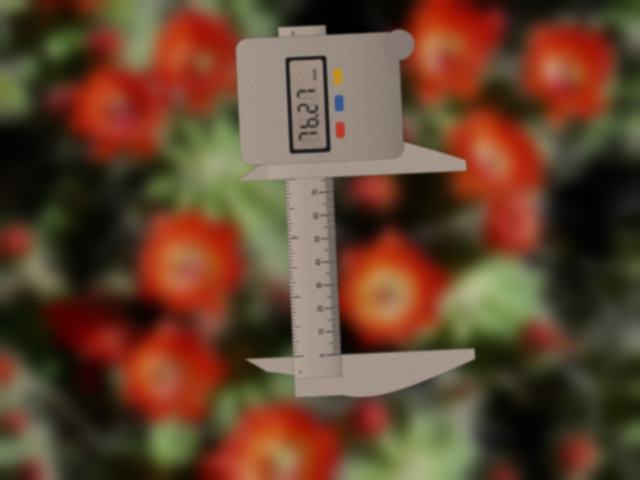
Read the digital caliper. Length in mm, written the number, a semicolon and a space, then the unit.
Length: 76.27; mm
